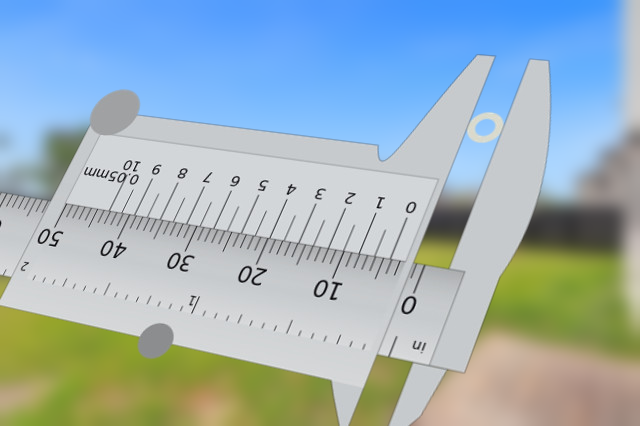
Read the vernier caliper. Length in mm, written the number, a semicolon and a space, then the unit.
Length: 4.2; mm
